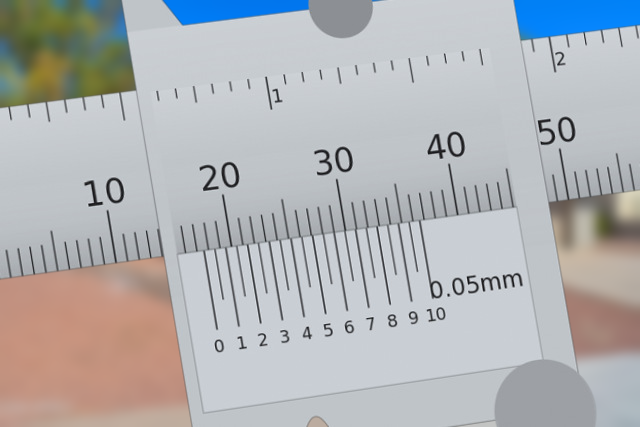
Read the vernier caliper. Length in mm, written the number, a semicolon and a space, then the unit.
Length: 17.6; mm
